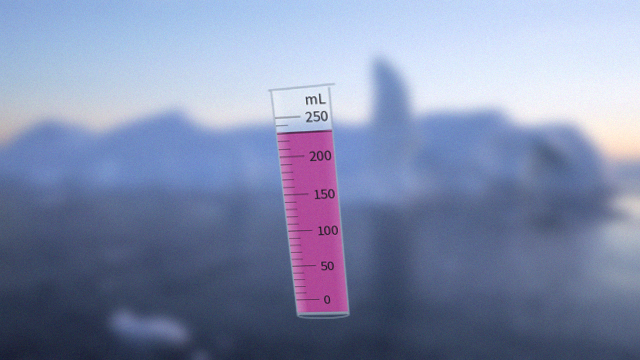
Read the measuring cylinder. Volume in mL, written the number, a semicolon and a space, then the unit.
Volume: 230; mL
